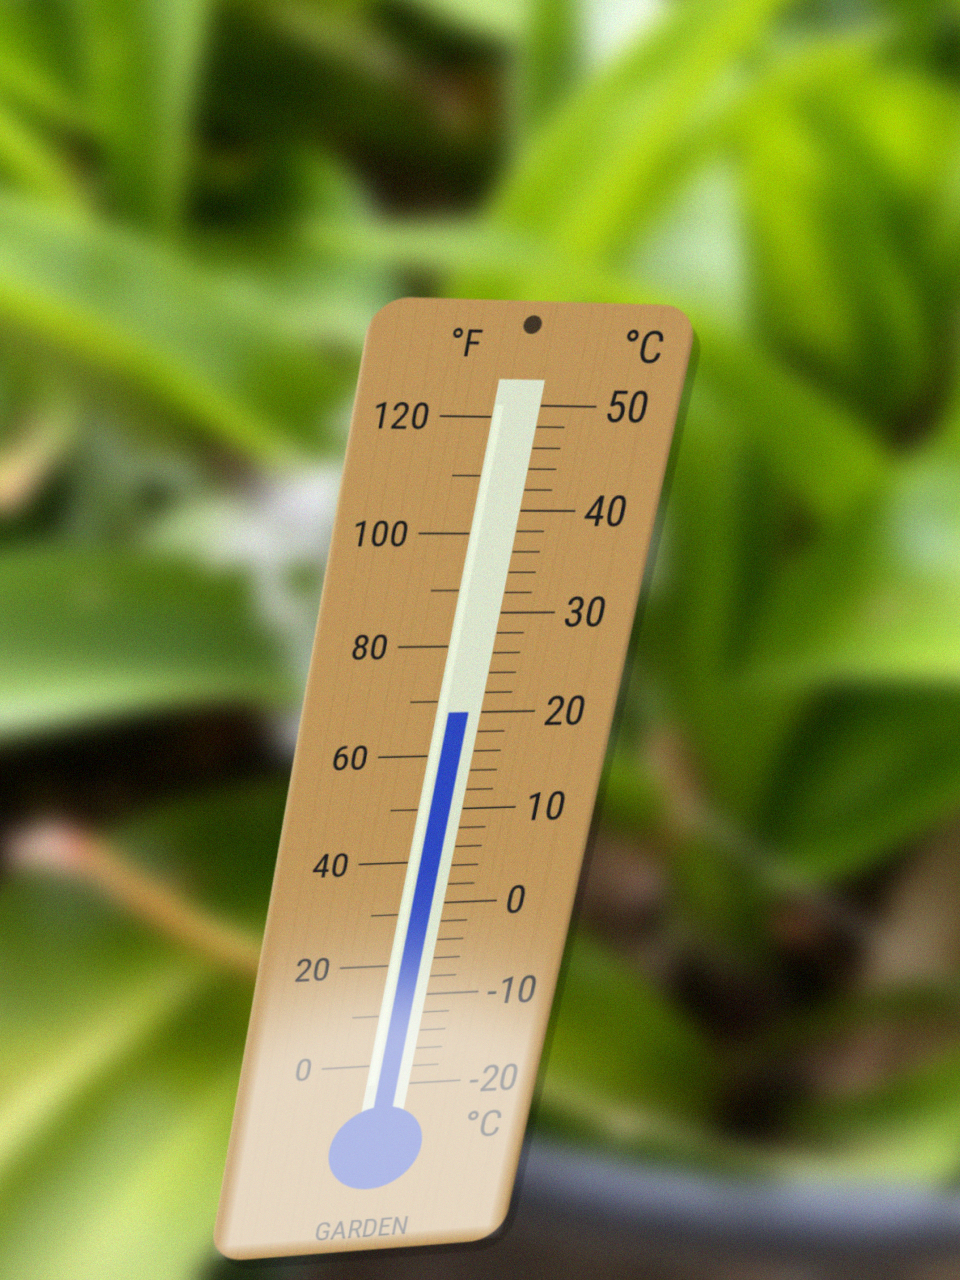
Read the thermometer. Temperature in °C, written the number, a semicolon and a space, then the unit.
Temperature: 20; °C
